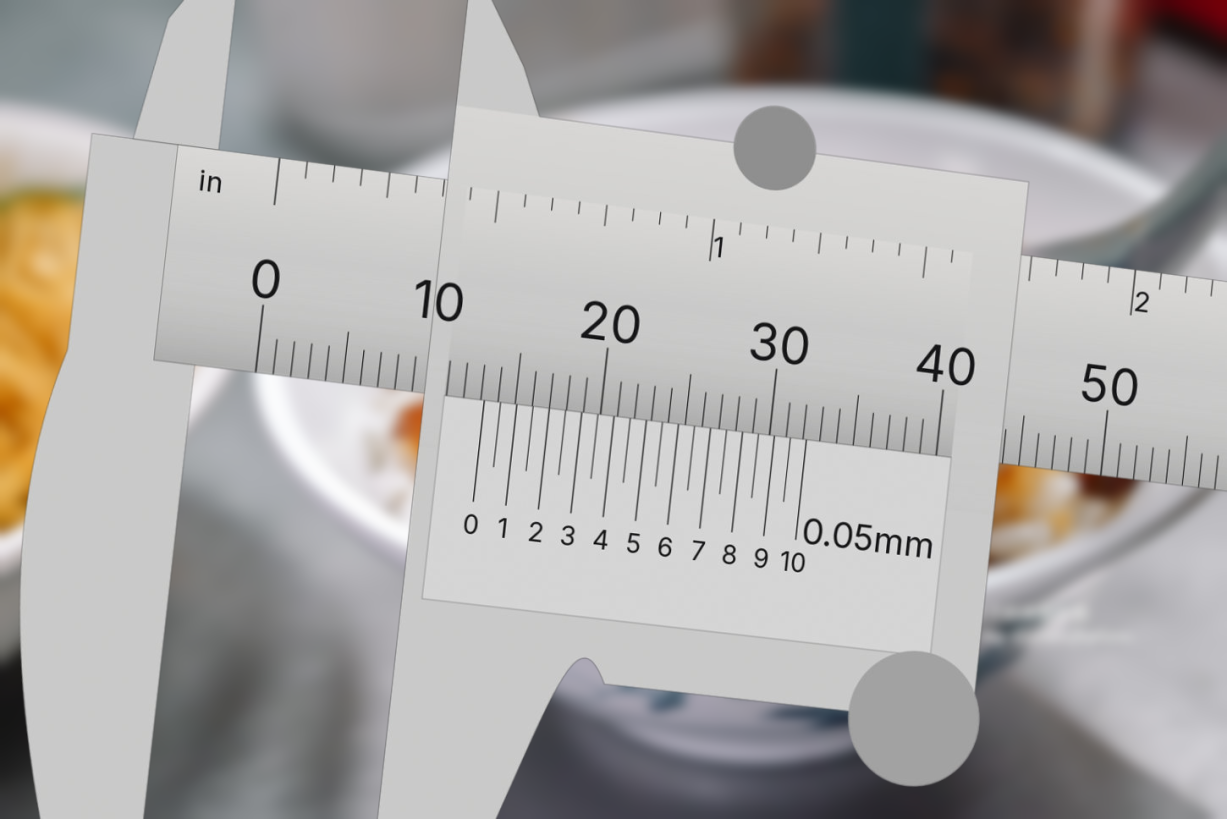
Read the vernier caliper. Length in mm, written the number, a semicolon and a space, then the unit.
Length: 13.2; mm
